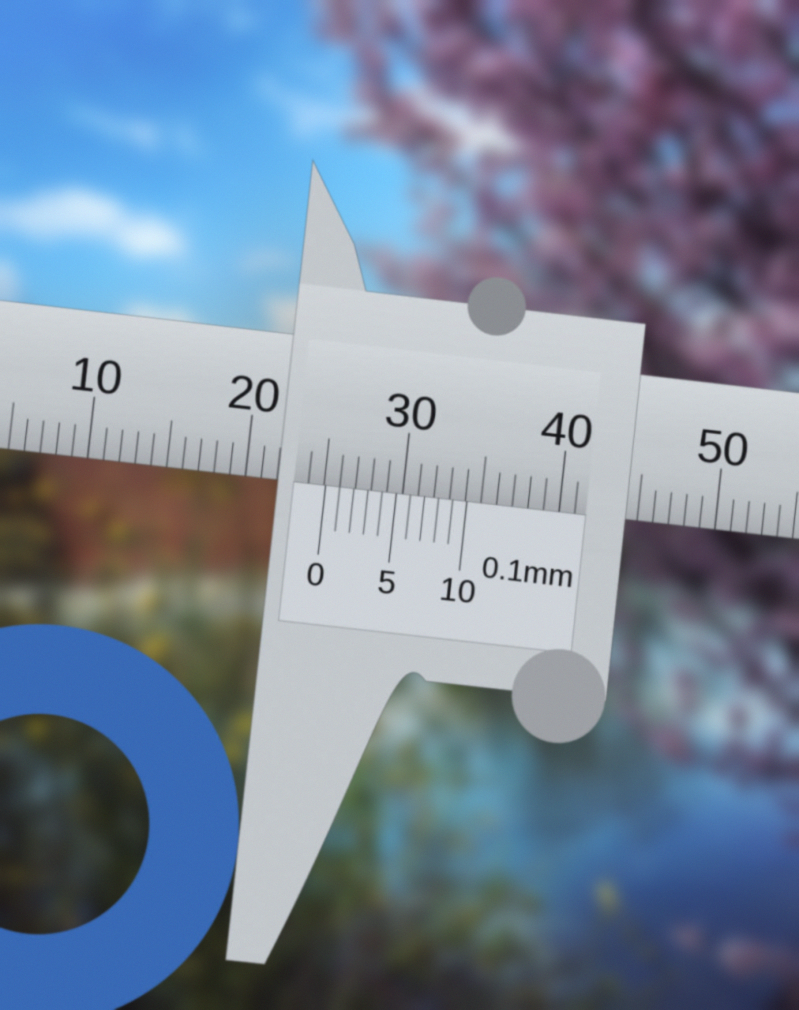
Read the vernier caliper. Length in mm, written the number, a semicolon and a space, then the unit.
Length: 25.1; mm
